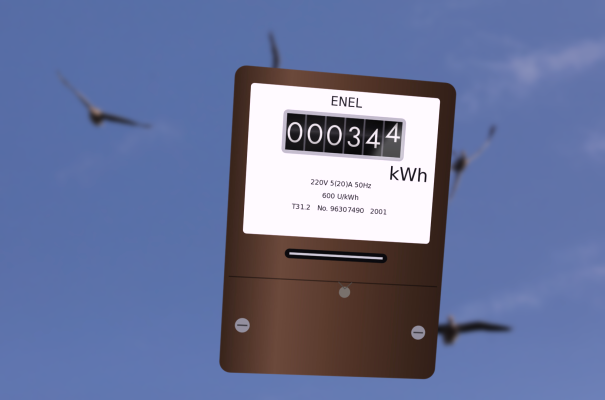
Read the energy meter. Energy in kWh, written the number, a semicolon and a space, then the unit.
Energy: 344; kWh
